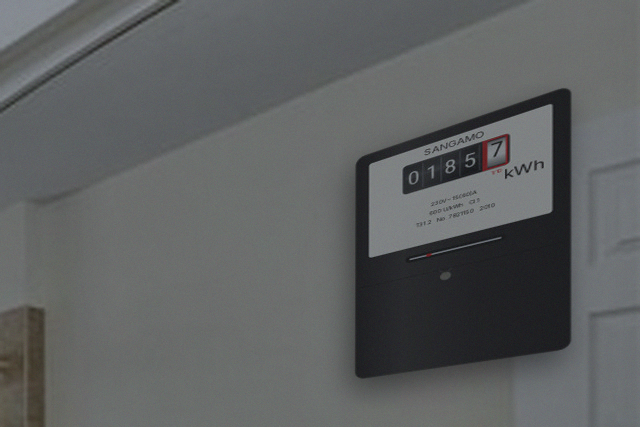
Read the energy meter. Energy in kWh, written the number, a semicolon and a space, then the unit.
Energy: 185.7; kWh
